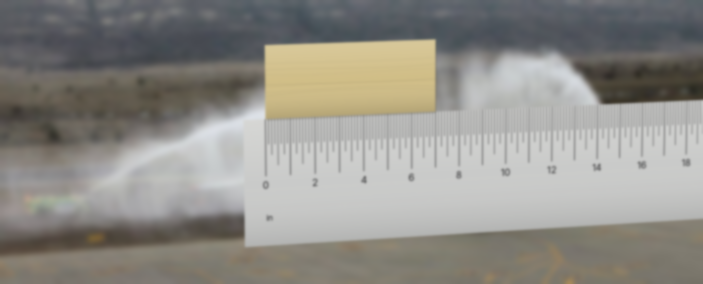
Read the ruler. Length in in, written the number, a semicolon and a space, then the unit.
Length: 7; in
